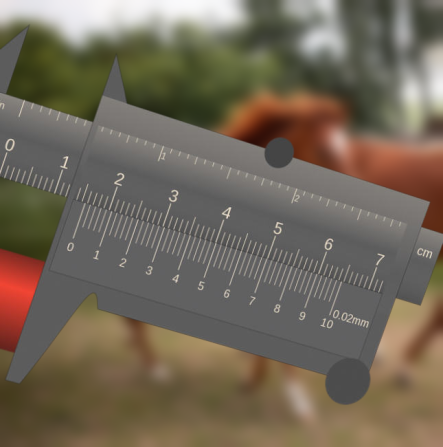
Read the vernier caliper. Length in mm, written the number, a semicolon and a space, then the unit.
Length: 15.6; mm
